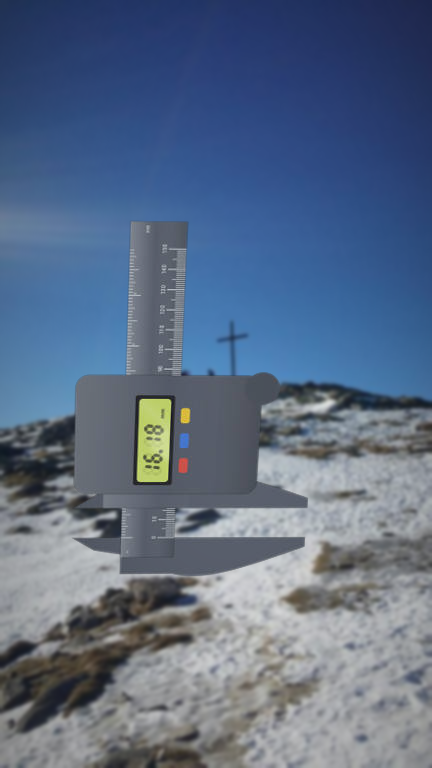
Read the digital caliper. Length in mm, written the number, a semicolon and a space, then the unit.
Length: 16.18; mm
